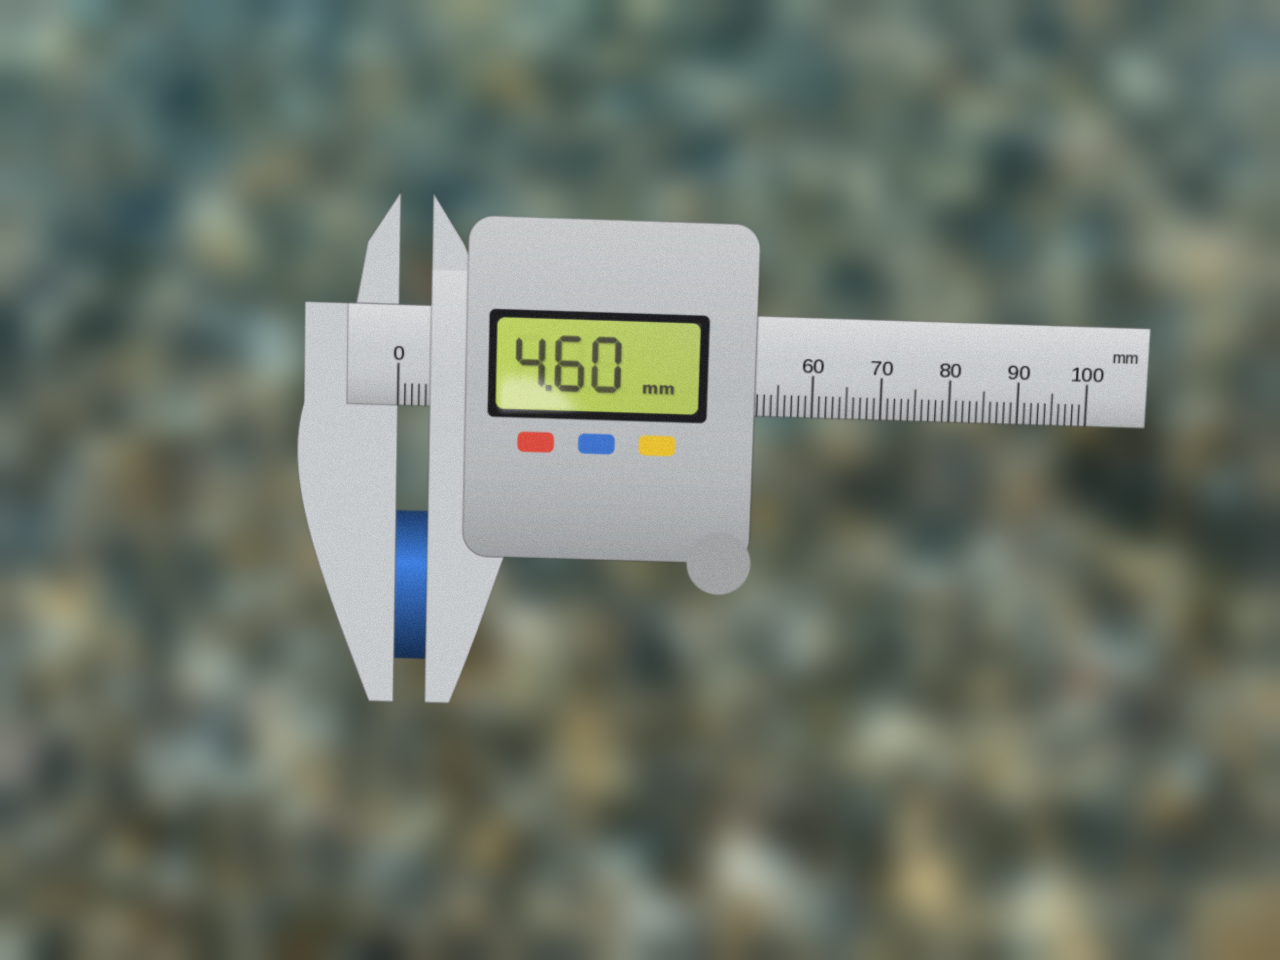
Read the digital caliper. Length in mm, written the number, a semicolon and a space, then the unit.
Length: 4.60; mm
